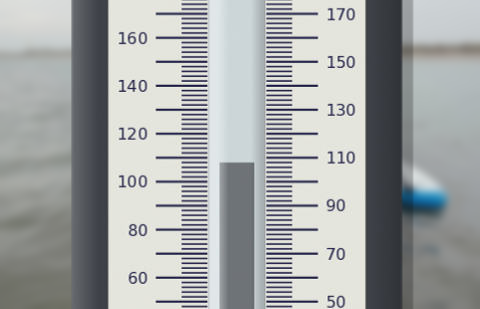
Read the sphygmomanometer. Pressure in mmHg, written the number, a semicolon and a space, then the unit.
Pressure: 108; mmHg
